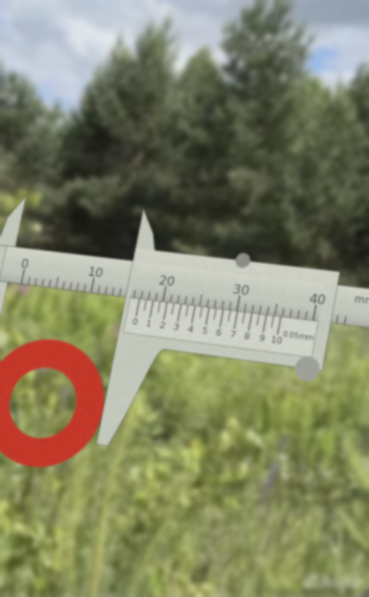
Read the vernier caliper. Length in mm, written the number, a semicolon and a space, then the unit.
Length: 16.8; mm
